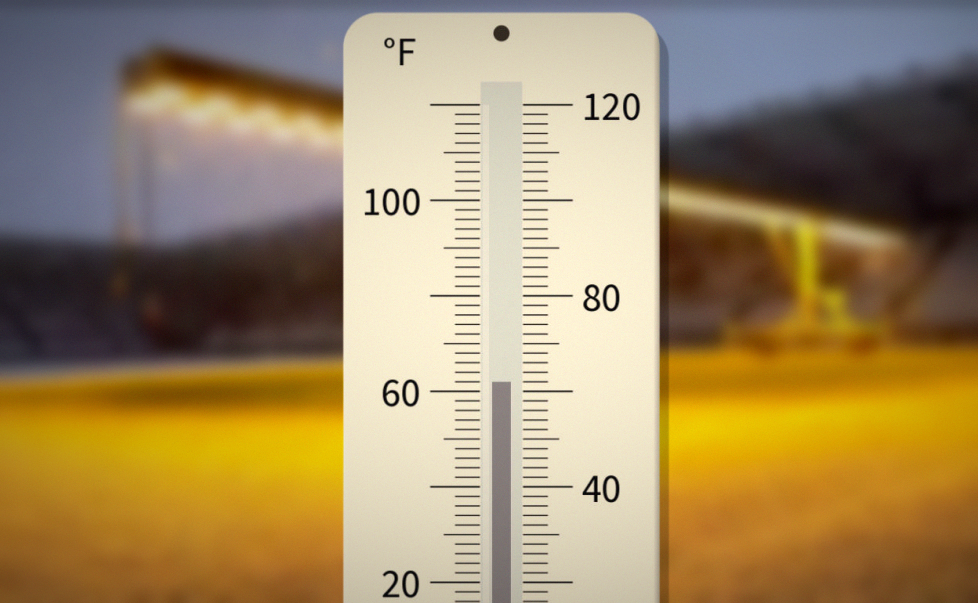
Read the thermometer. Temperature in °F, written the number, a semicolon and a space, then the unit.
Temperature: 62; °F
